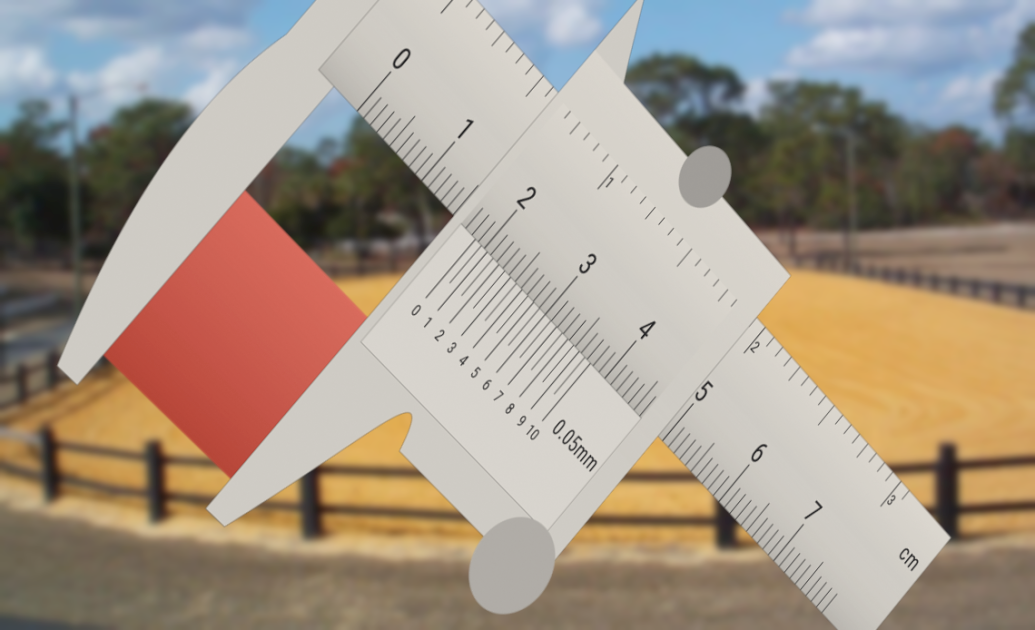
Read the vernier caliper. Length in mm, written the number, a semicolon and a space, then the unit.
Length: 18.6; mm
